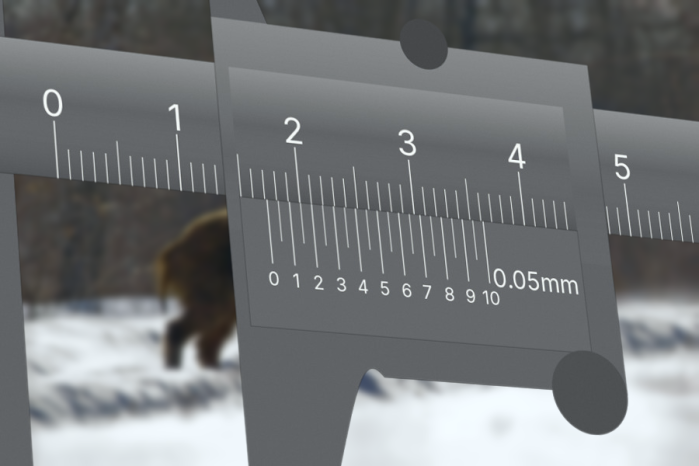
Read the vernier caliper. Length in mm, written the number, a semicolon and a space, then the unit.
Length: 17.2; mm
